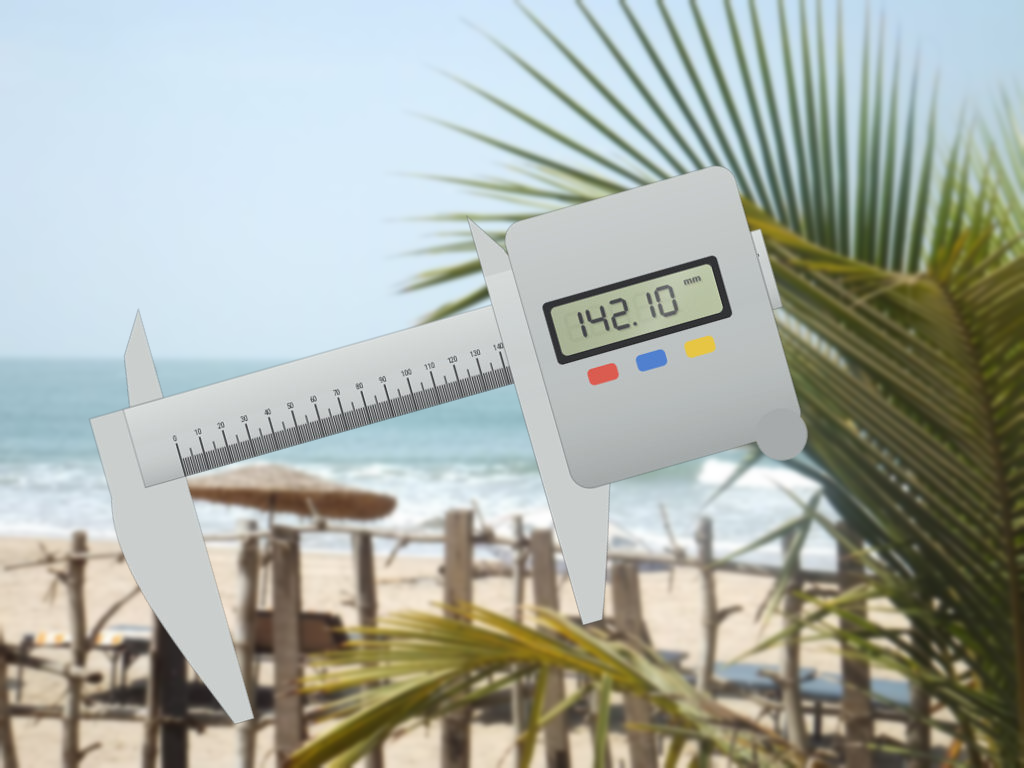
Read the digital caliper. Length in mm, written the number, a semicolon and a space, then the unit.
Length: 142.10; mm
